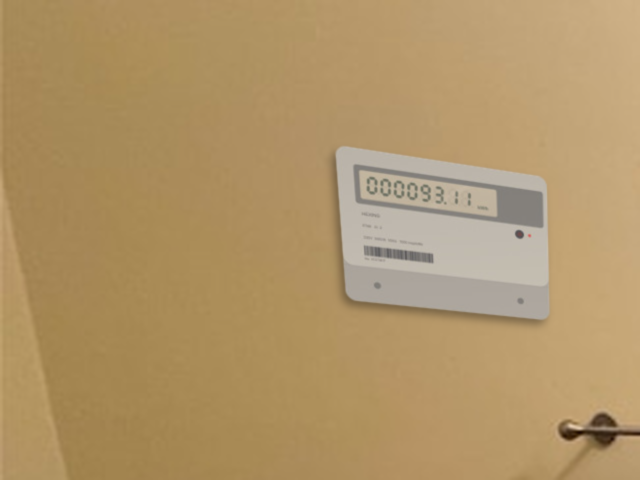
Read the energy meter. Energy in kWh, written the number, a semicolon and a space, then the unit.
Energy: 93.11; kWh
